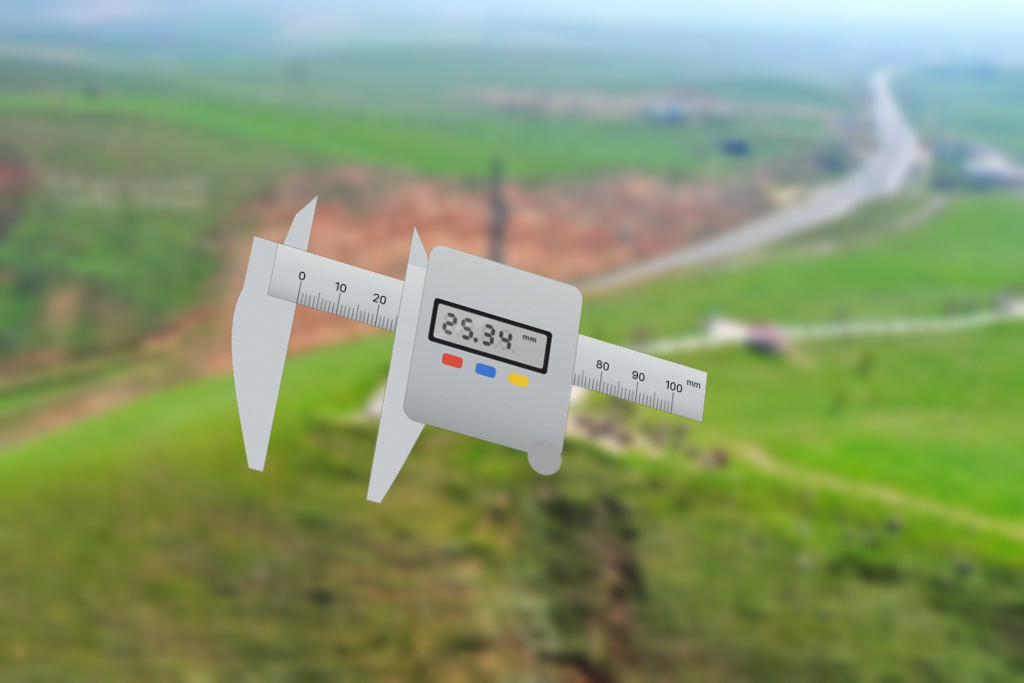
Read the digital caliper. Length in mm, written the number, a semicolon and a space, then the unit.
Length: 25.34; mm
